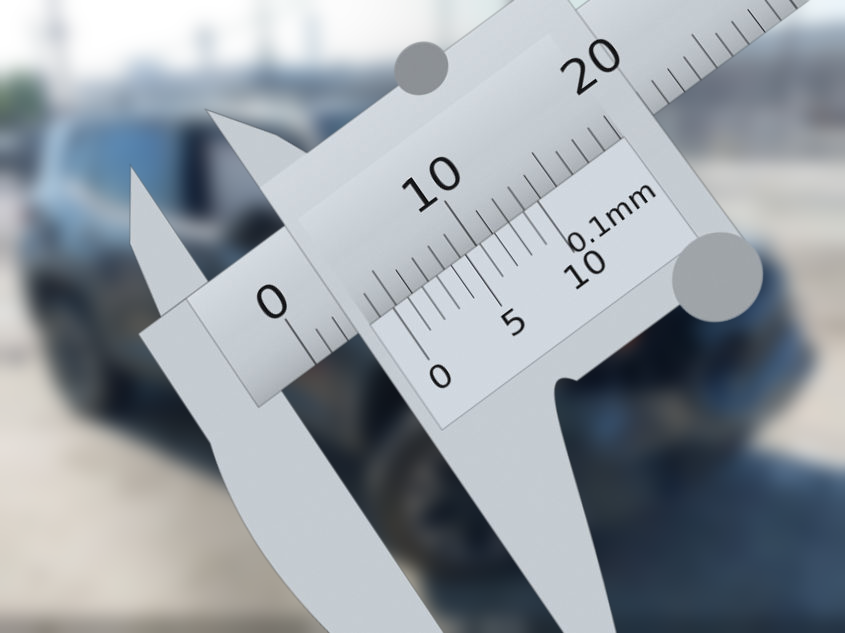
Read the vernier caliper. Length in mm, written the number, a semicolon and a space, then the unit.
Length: 4.8; mm
